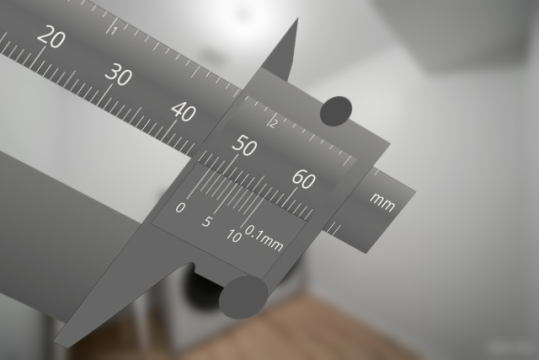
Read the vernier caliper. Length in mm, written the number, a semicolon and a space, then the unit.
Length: 48.0; mm
